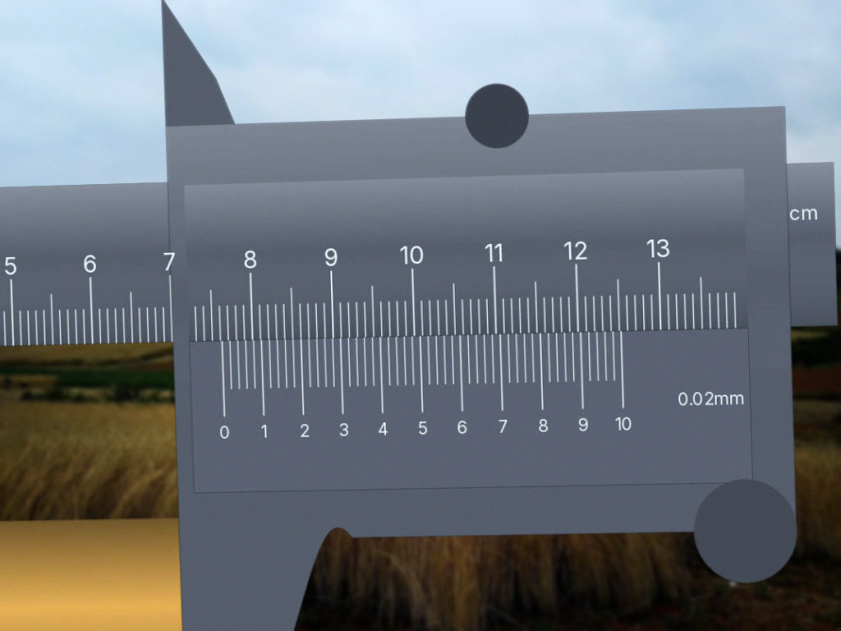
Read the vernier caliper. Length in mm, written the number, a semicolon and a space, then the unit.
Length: 76.2; mm
